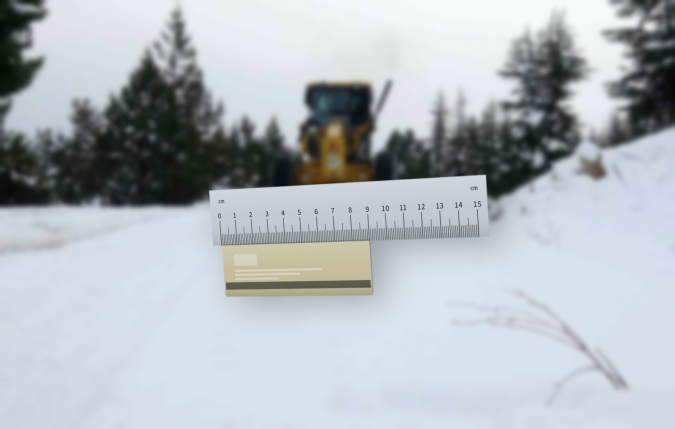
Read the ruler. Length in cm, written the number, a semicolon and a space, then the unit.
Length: 9; cm
